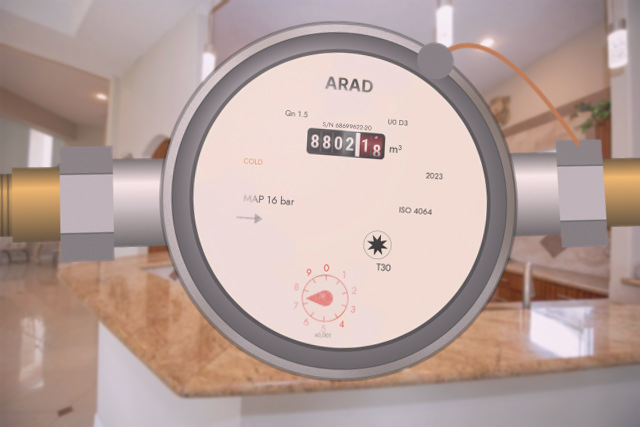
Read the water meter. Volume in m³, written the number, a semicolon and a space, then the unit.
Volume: 8802.177; m³
